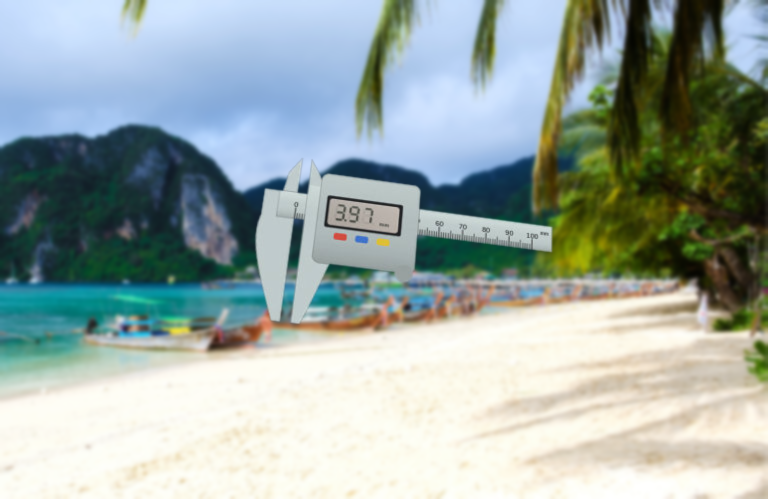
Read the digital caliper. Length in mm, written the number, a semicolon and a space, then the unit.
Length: 3.97; mm
